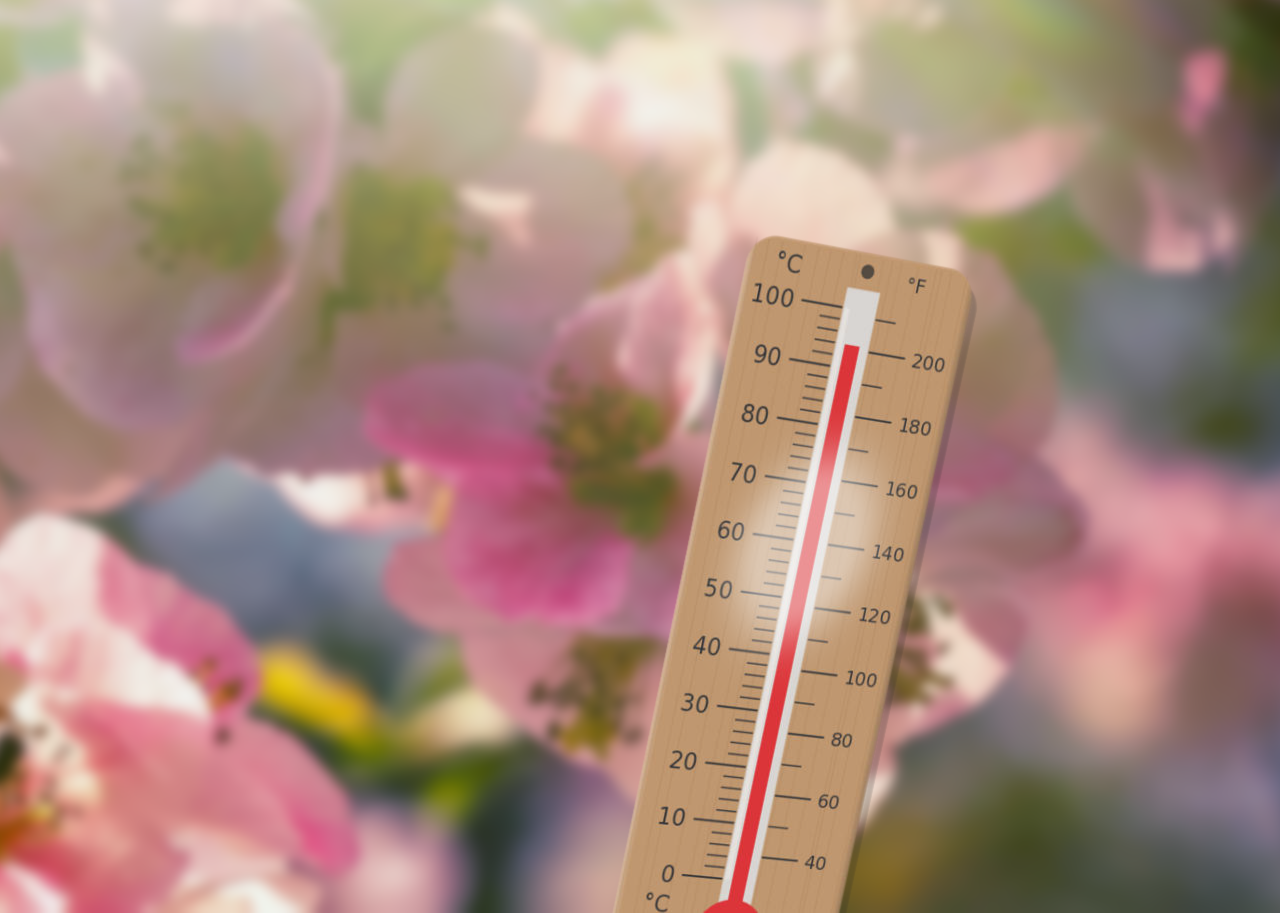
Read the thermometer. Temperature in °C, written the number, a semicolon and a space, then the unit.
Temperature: 94; °C
